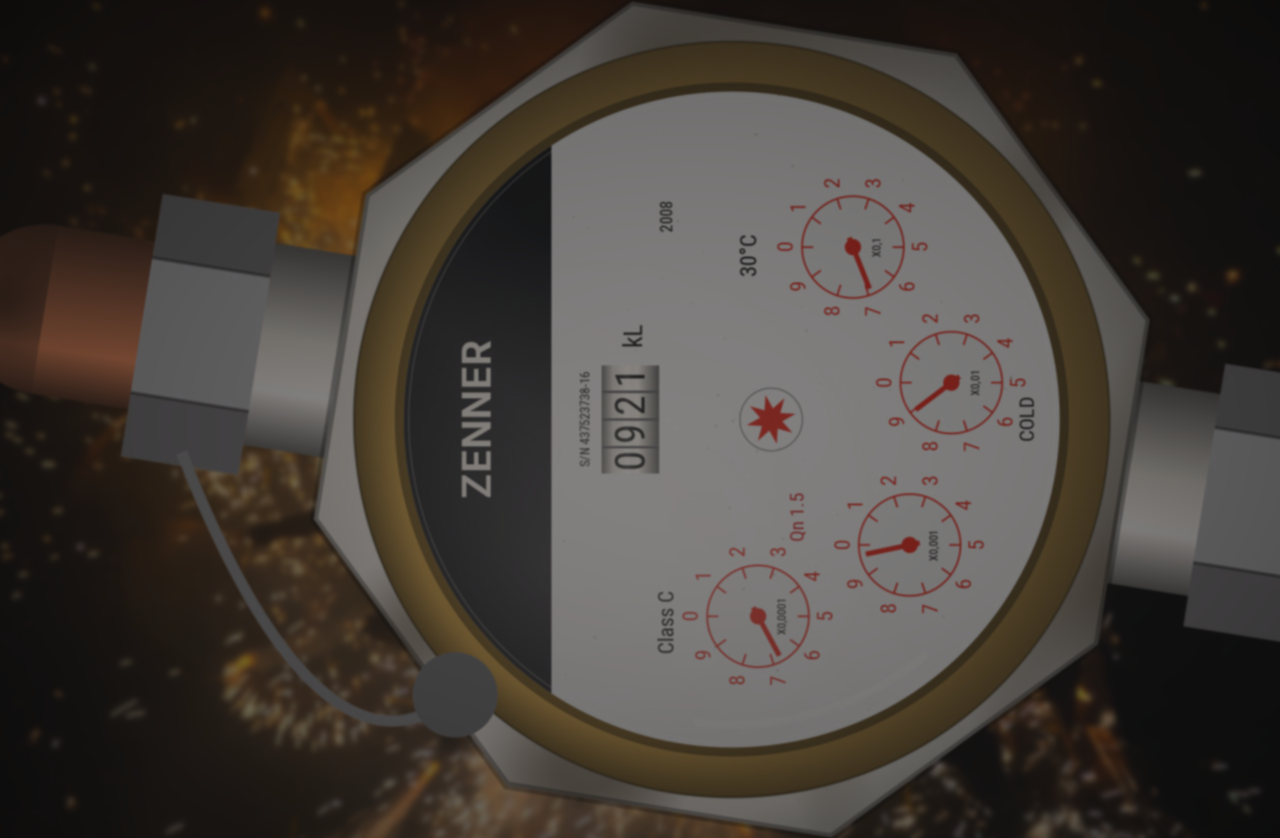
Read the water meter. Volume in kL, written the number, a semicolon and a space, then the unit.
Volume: 921.6896; kL
